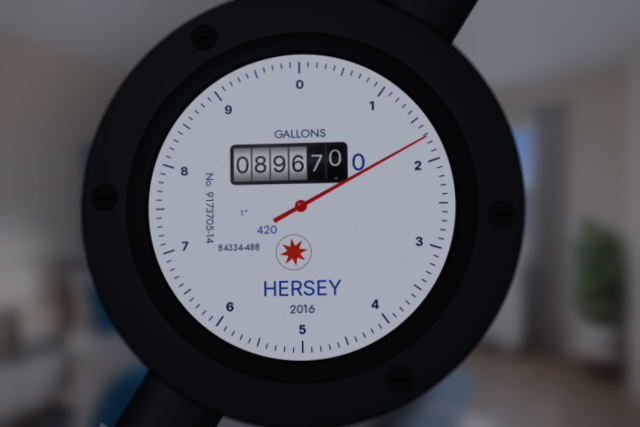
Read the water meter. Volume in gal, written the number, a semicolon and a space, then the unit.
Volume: 896701.7; gal
